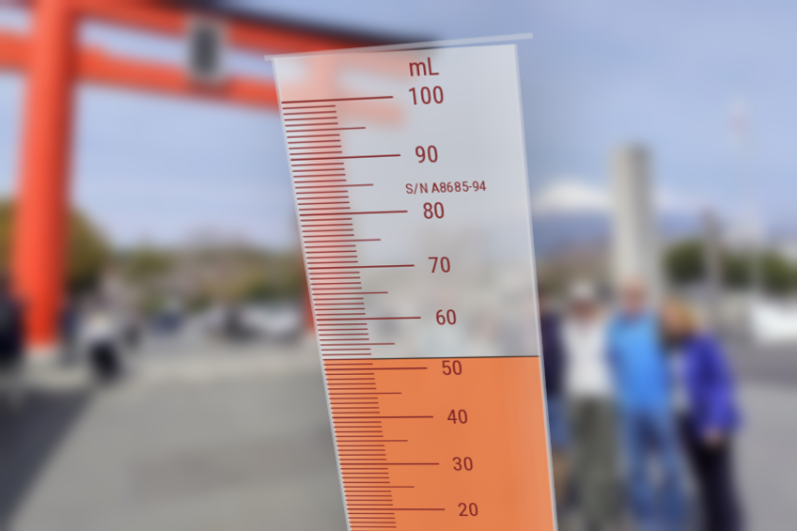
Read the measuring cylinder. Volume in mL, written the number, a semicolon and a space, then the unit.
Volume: 52; mL
